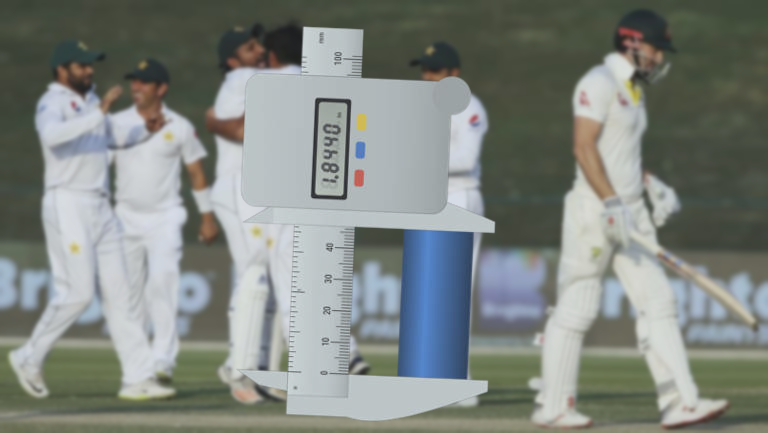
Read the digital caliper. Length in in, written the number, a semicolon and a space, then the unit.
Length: 1.8440; in
